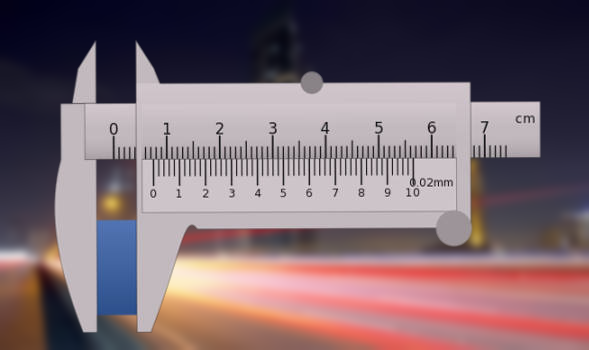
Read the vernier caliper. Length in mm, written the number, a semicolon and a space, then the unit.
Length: 7.5; mm
